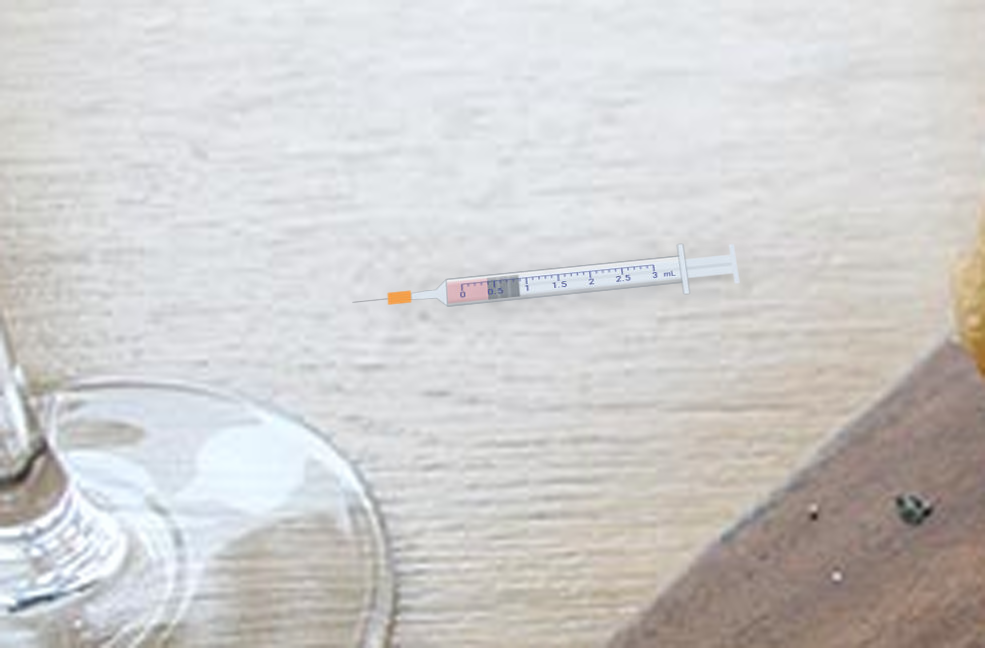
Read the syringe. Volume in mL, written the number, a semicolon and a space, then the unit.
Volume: 0.4; mL
